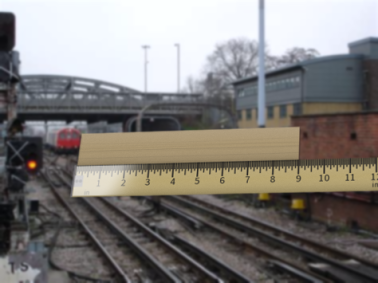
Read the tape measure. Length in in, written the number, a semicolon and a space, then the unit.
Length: 9; in
